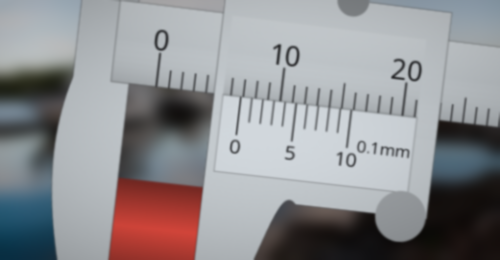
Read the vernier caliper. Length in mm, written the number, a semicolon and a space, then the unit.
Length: 6.8; mm
